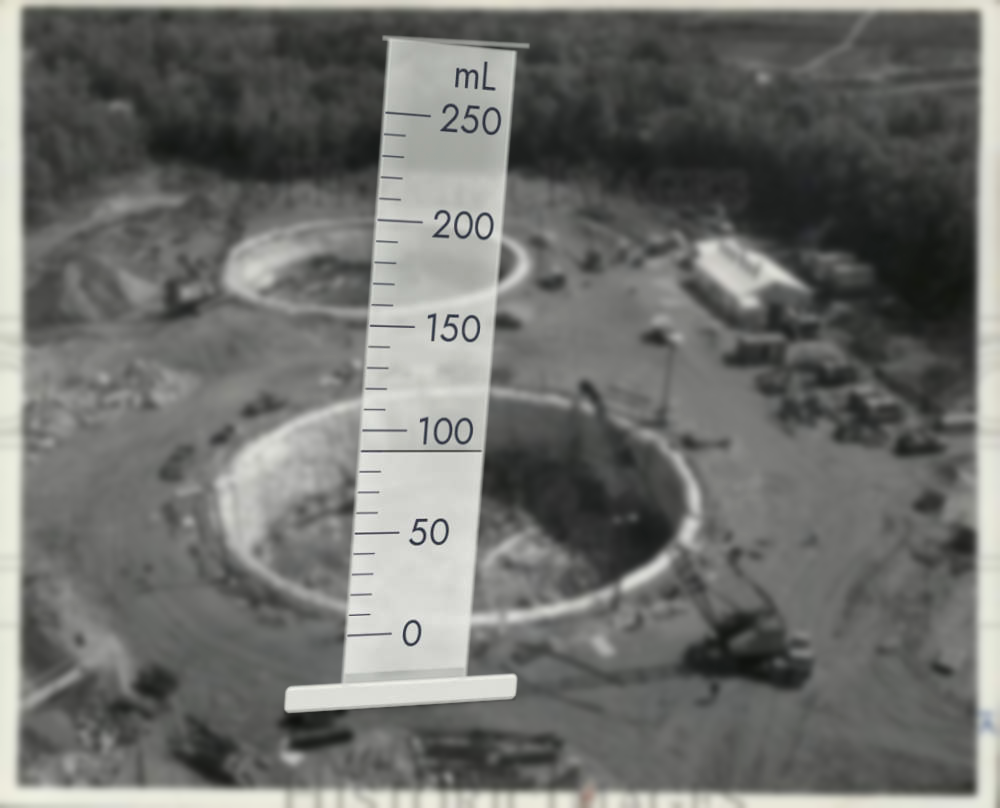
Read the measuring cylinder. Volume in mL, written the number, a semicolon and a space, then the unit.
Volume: 90; mL
